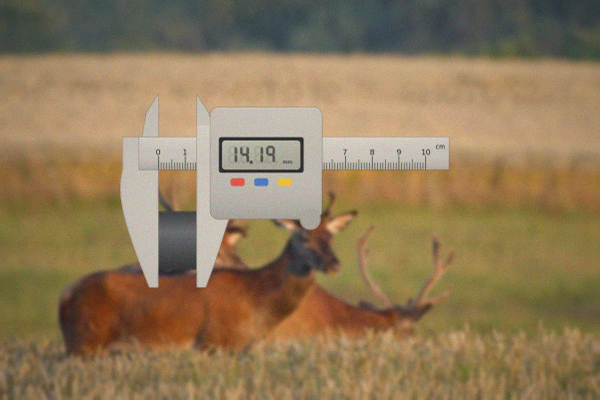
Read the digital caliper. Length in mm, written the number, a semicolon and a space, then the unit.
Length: 14.19; mm
